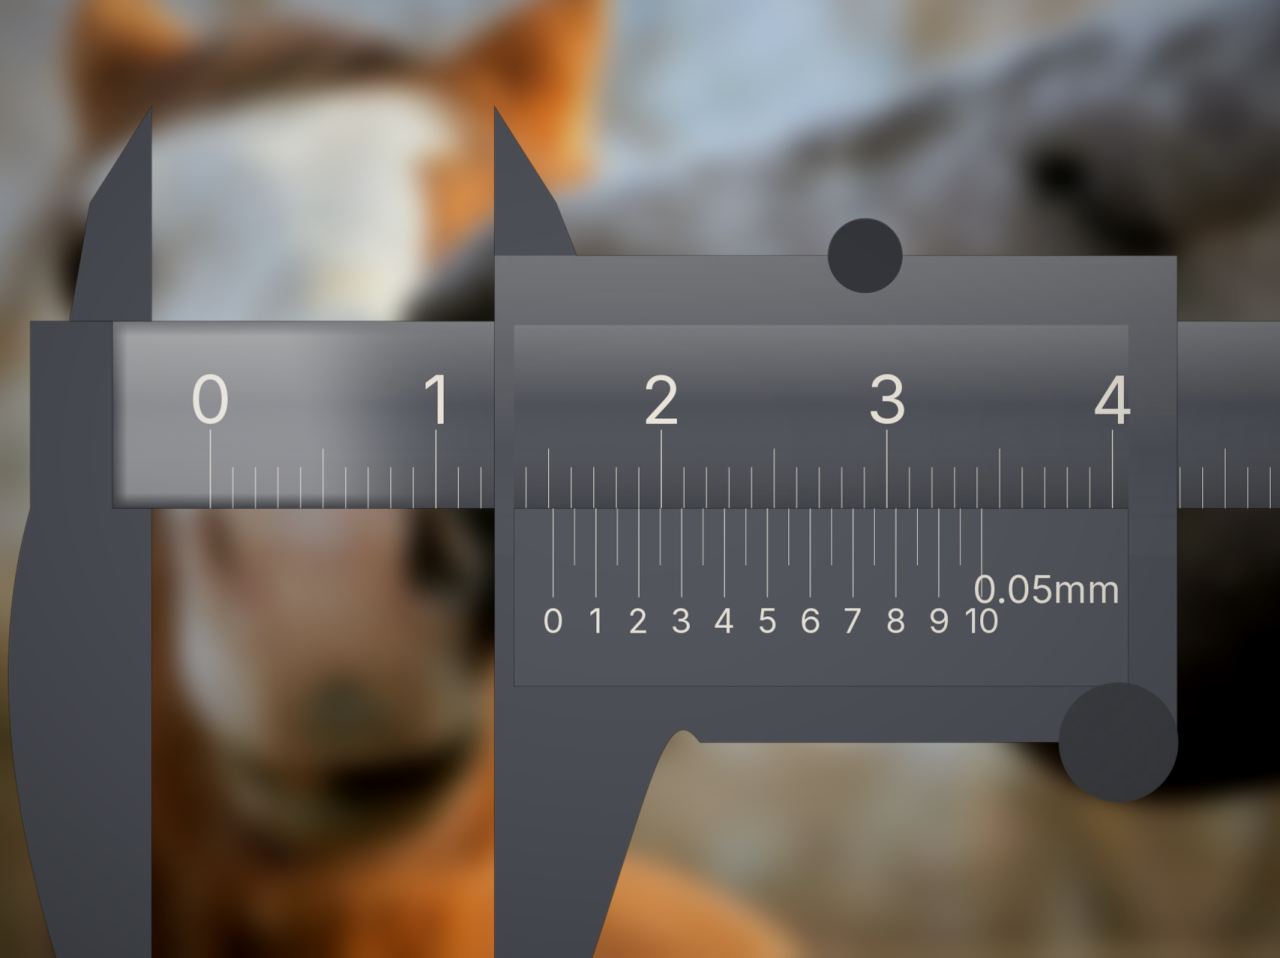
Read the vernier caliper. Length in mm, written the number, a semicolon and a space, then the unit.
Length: 15.2; mm
